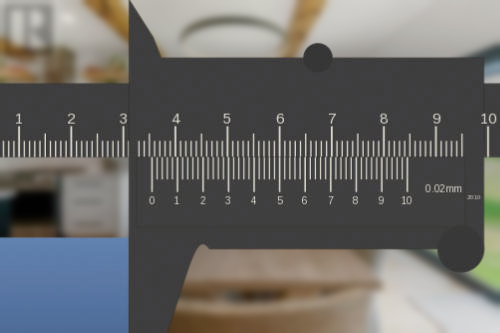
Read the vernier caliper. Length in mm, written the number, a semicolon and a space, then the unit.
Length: 35.5; mm
